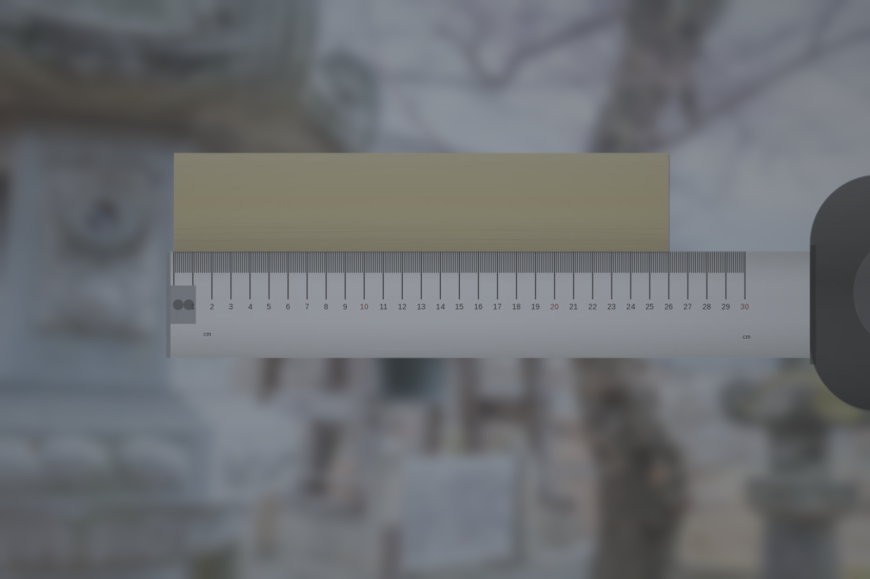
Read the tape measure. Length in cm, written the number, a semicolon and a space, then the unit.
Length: 26; cm
